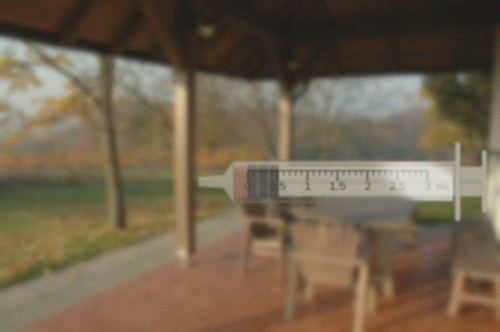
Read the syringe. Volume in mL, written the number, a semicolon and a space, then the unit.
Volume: 0; mL
